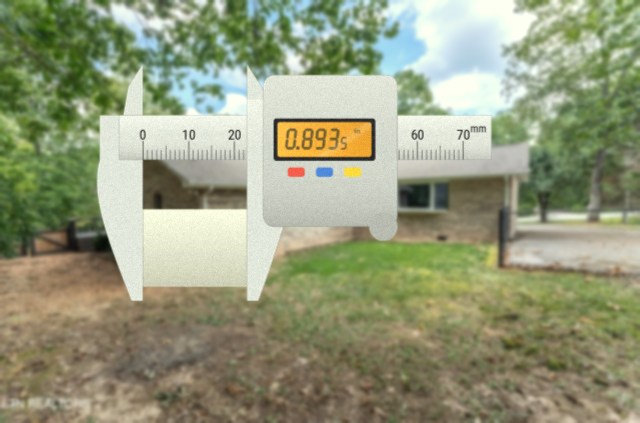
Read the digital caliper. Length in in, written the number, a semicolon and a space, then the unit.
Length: 0.8935; in
